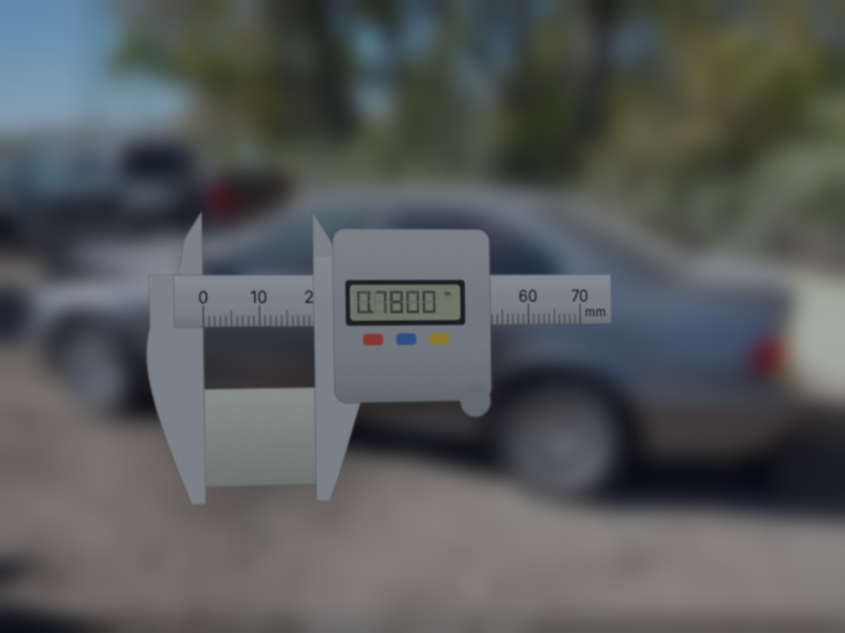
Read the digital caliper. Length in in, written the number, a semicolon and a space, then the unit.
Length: 0.7800; in
